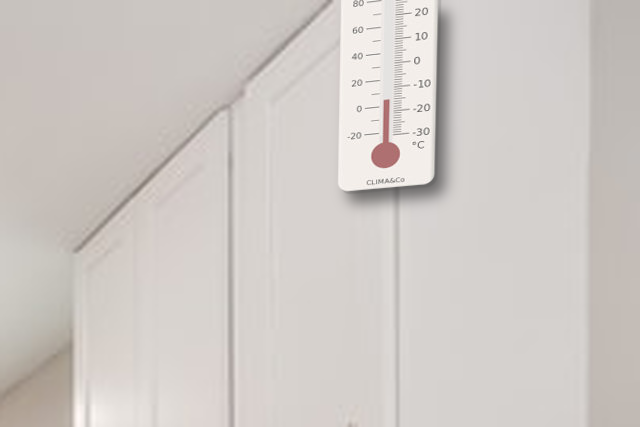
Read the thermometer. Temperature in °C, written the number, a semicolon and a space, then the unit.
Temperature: -15; °C
